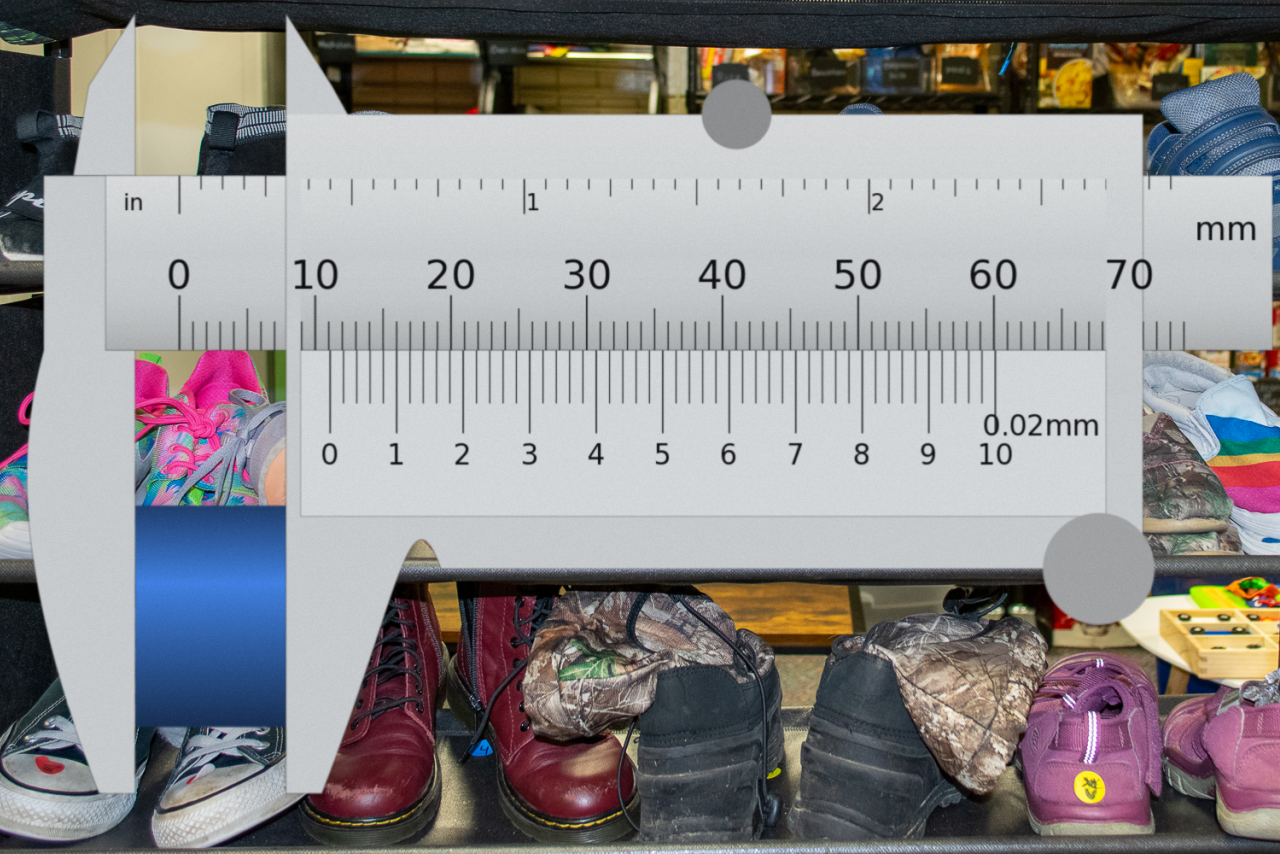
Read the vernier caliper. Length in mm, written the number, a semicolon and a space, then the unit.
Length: 11.1; mm
